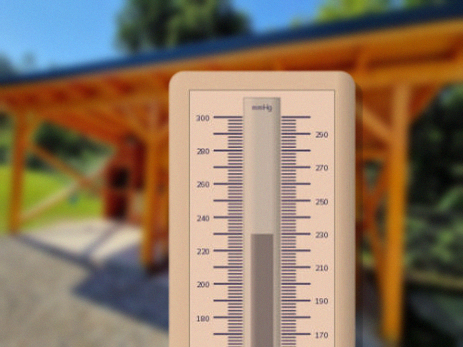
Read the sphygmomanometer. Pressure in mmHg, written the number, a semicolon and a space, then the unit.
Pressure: 230; mmHg
